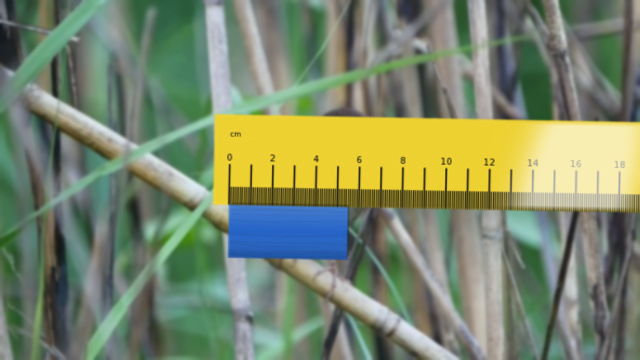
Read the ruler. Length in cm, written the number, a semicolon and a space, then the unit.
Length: 5.5; cm
